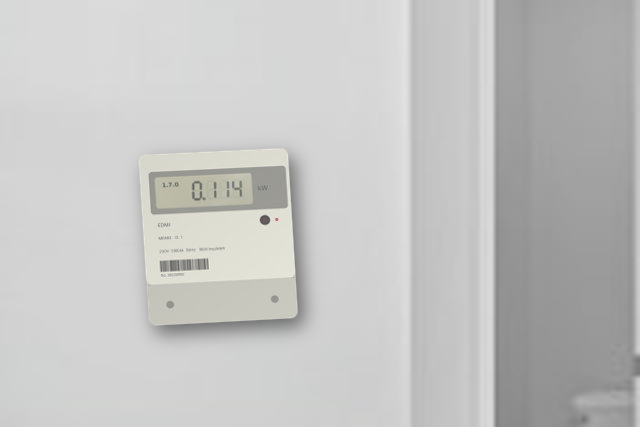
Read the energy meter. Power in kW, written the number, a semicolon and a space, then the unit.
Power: 0.114; kW
